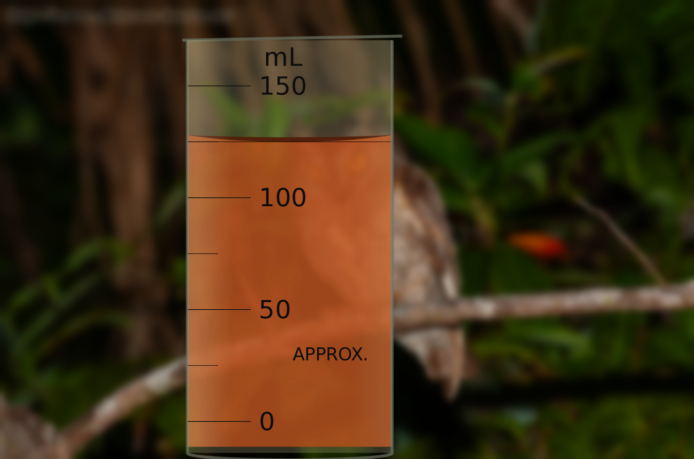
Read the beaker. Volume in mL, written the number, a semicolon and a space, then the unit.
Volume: 125; mL
